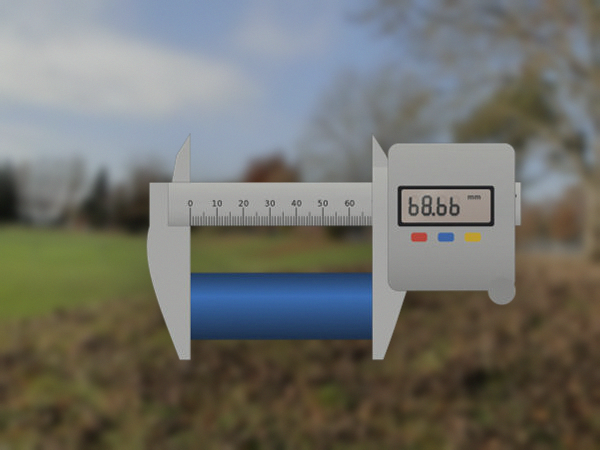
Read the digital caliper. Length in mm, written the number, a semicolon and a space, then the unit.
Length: 68.66; mm
